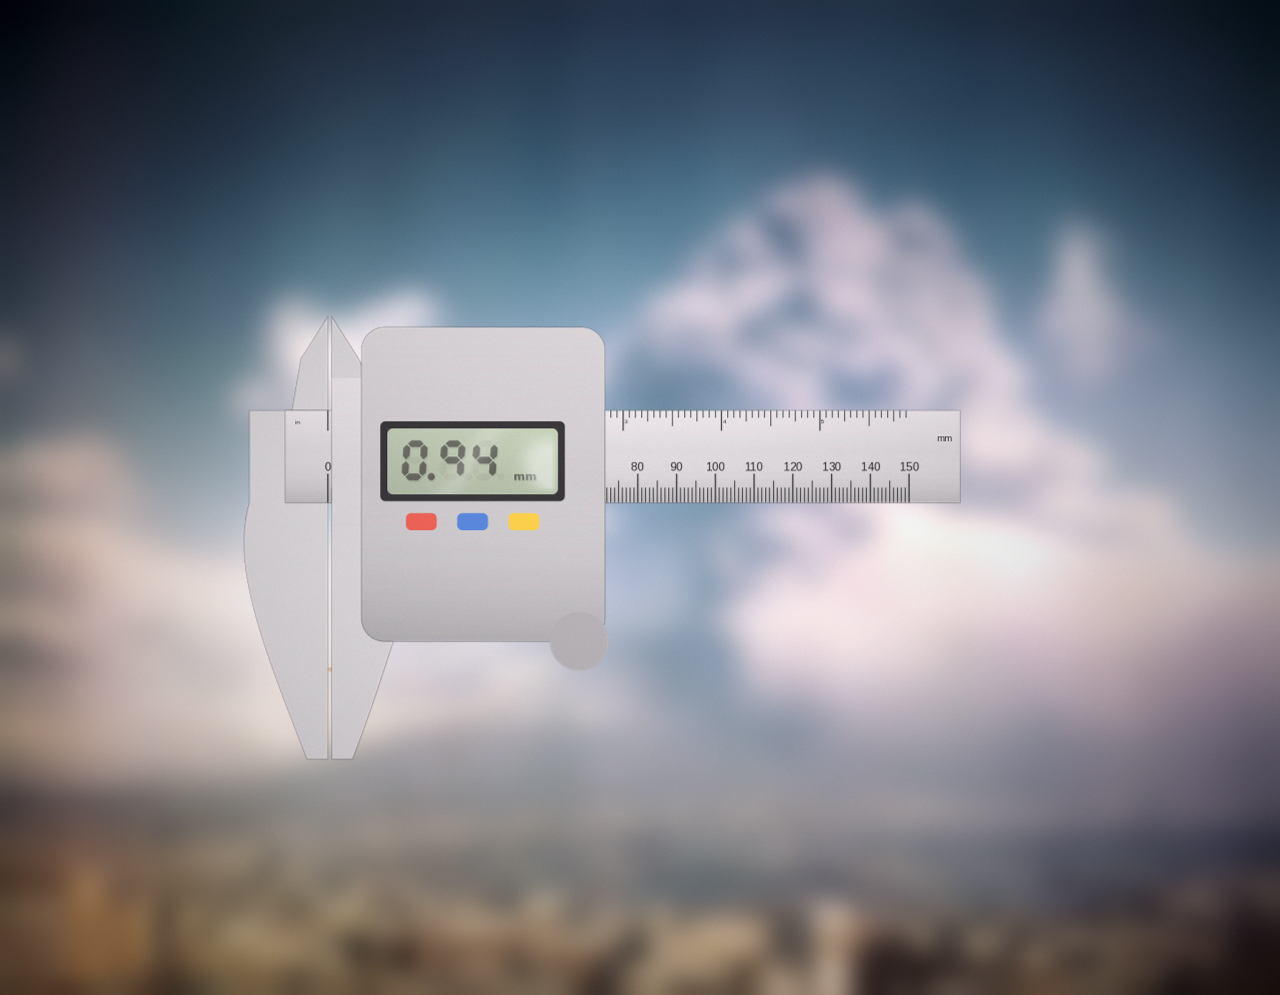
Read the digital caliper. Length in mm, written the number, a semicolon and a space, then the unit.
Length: 0.94; mm
